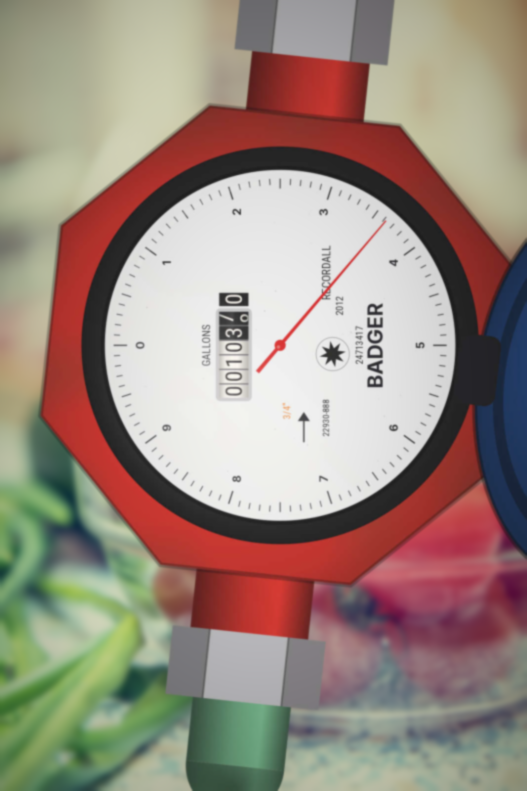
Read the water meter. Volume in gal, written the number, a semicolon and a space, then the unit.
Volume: 10373.6; gal
